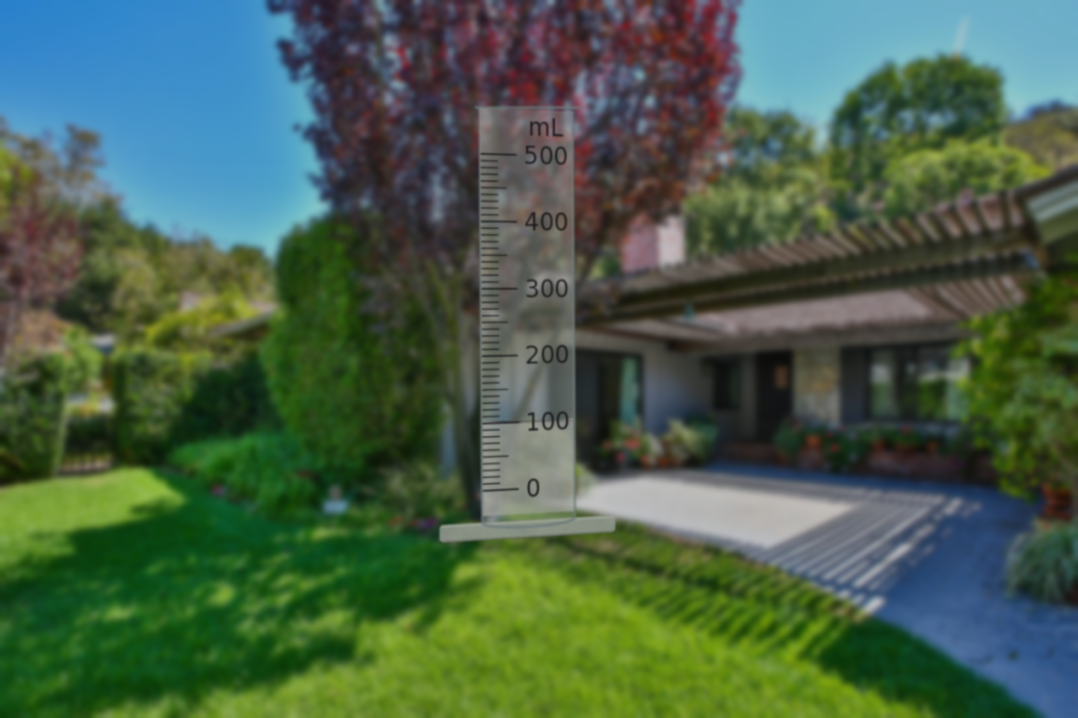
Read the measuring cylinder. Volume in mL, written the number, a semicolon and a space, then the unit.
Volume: 100; mL
